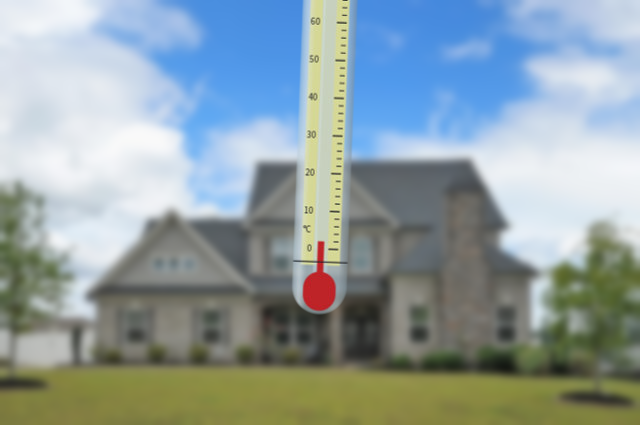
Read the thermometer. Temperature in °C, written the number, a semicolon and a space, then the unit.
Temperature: 2; °C
